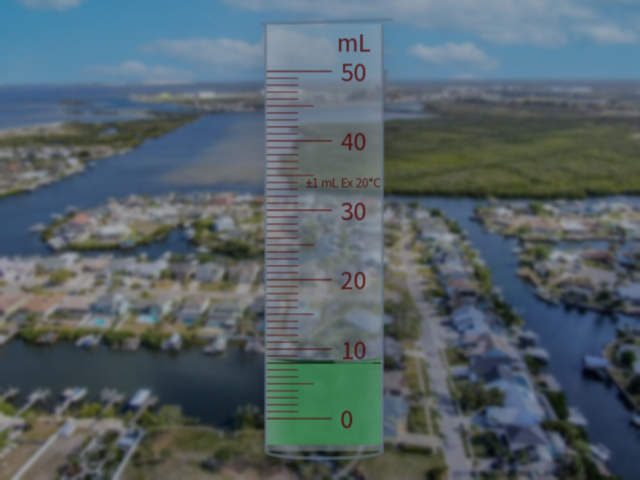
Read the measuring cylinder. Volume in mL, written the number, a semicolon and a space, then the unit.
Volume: 8; mL
